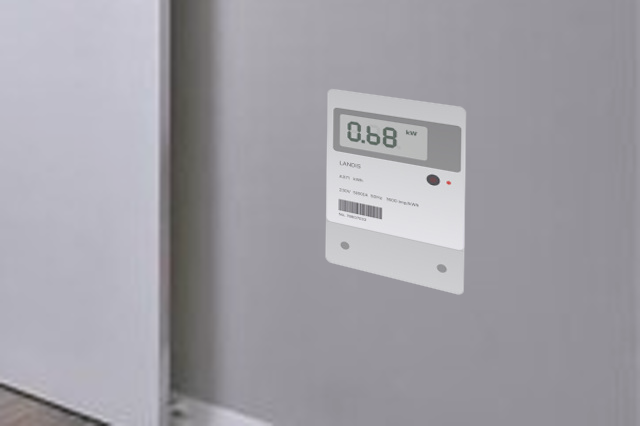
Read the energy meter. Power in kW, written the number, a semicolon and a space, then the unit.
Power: 0.68; kW
